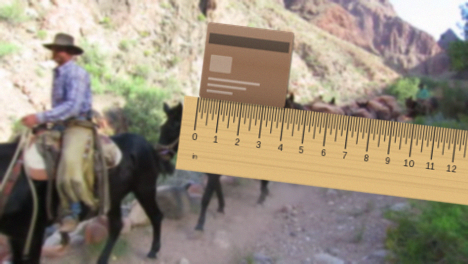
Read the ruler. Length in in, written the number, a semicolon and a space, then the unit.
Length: 4; in
